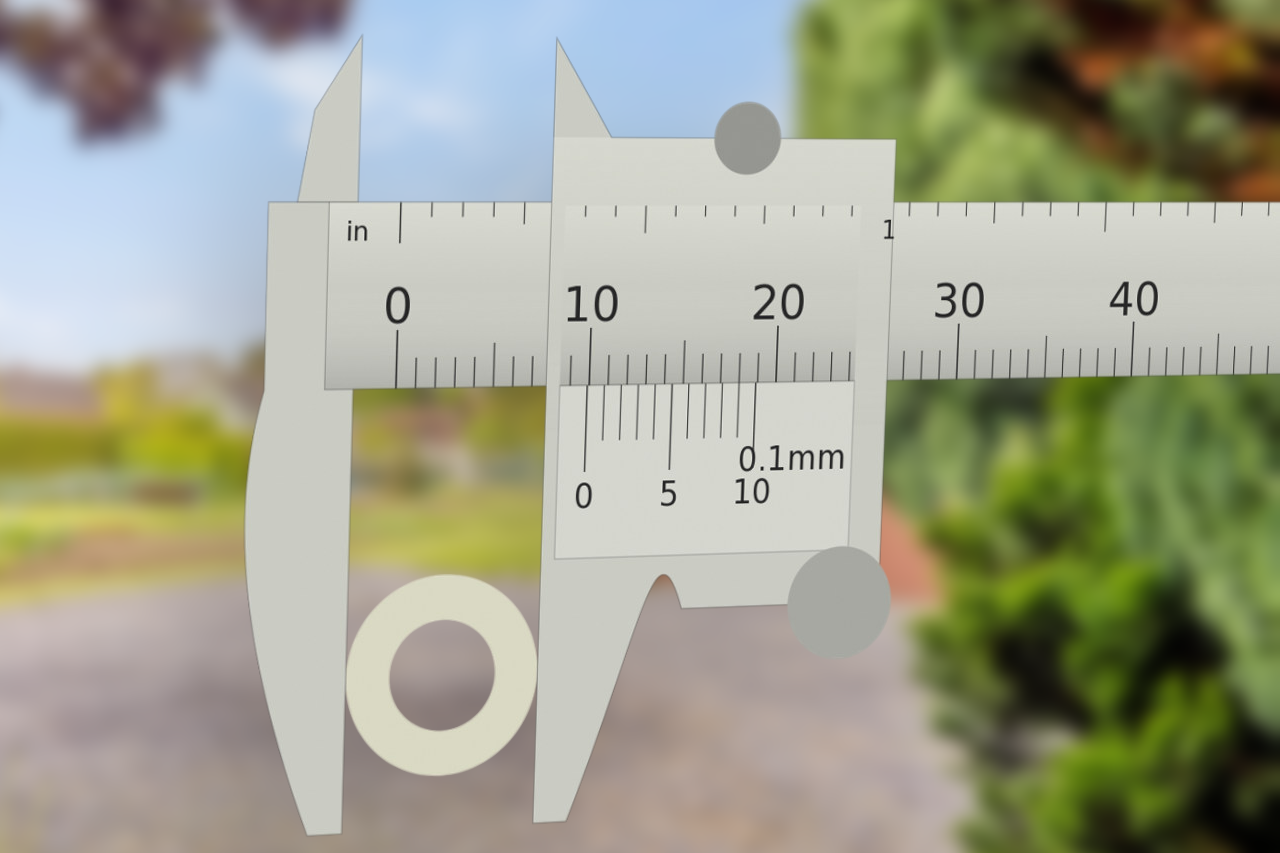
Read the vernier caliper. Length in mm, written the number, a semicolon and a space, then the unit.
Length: 9.9; mm
